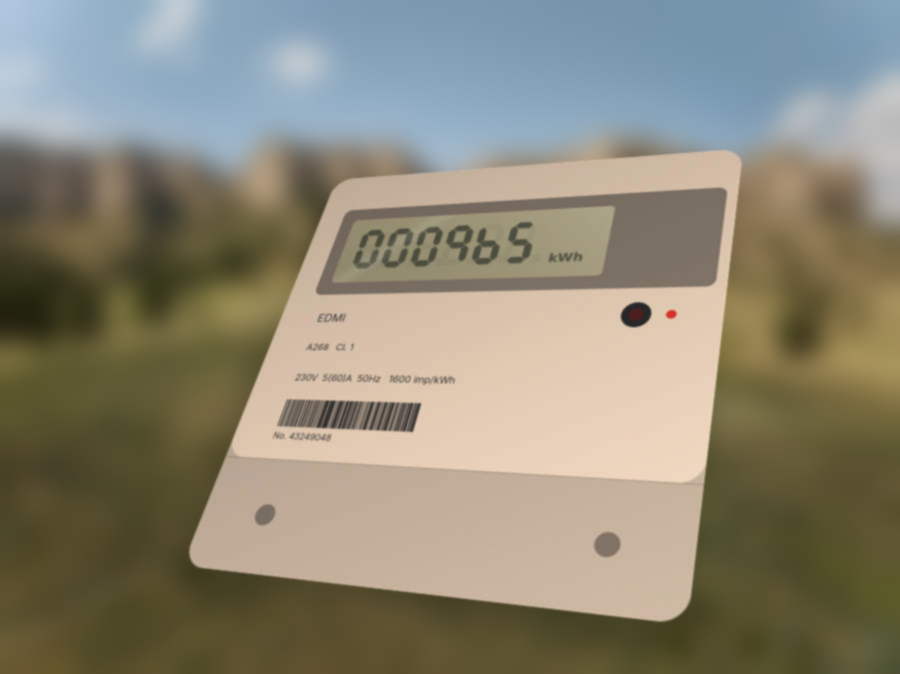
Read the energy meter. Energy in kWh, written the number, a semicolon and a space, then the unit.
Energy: 965; kWh
